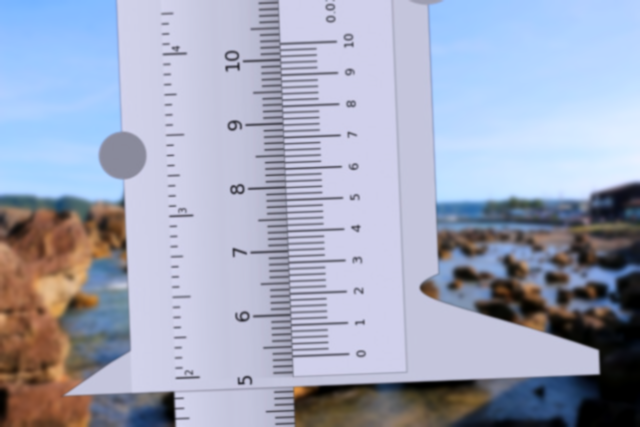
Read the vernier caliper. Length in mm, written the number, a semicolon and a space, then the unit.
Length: 53.5; mm
